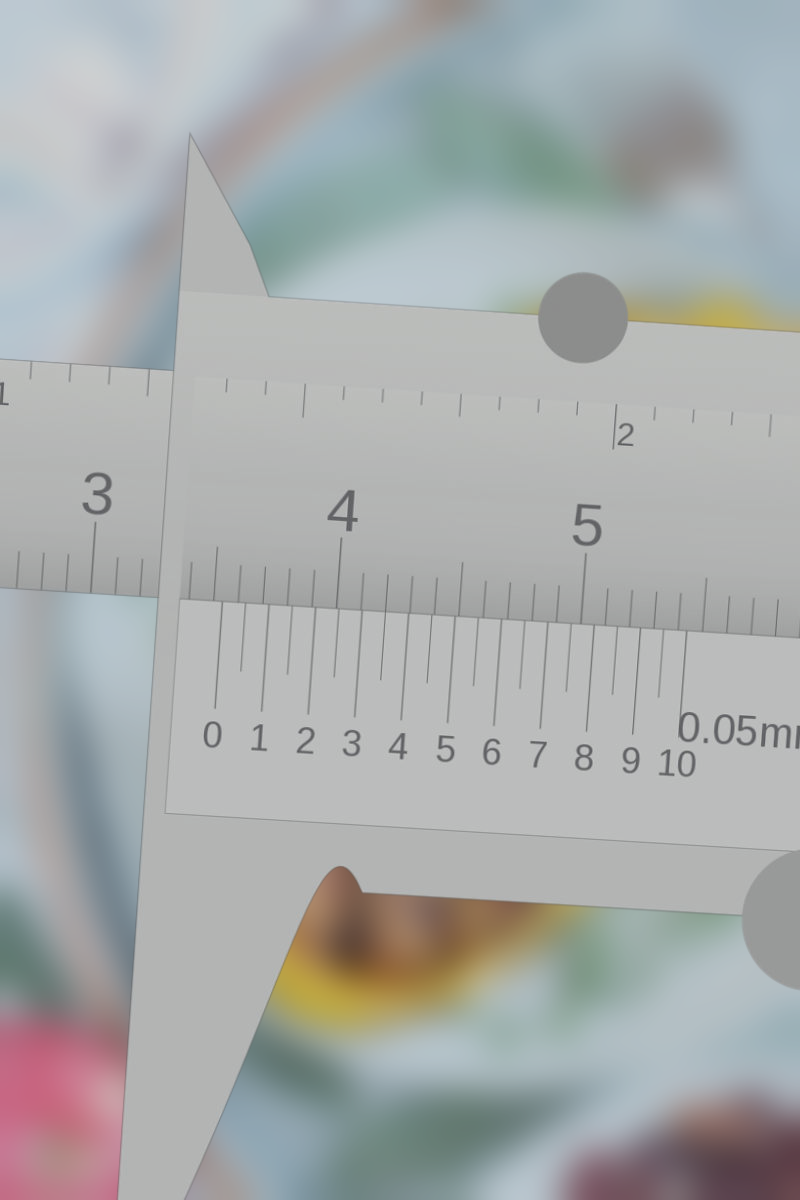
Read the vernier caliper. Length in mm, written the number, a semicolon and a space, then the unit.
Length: 35.35; mm
